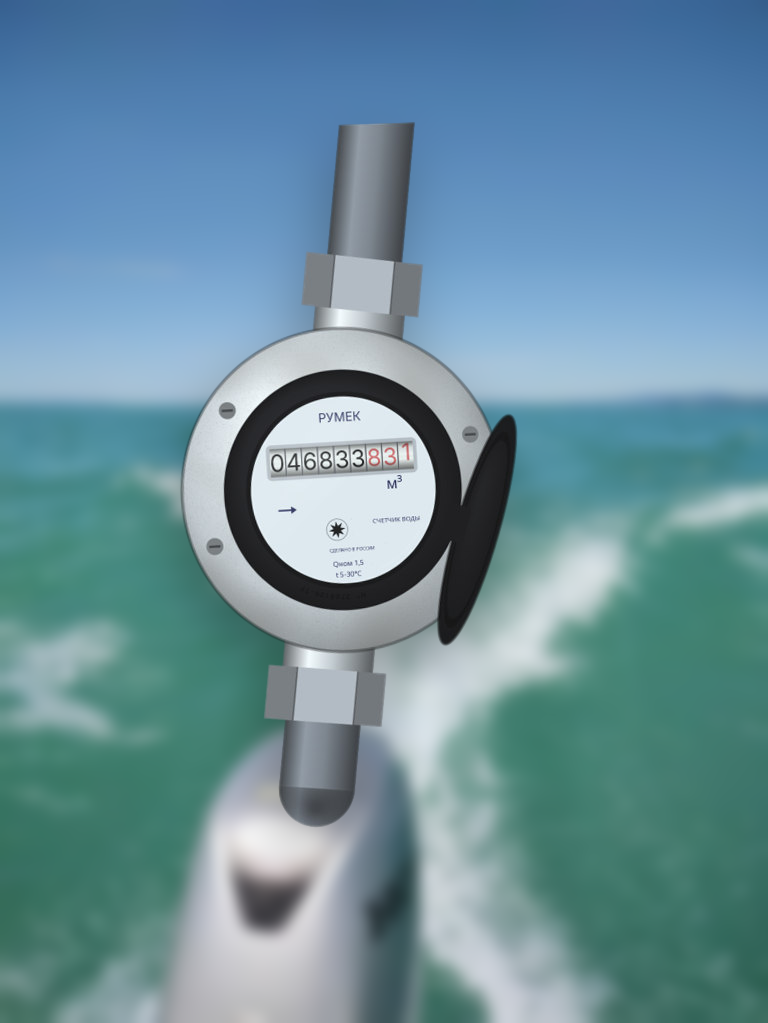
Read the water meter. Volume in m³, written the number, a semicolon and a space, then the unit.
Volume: 46833.831; m³
